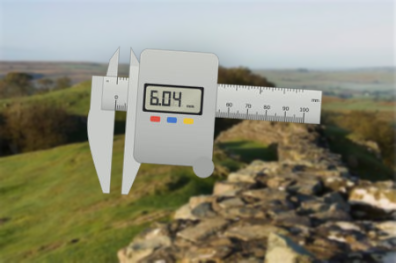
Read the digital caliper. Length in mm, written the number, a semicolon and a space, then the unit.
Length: 6.04; mm
